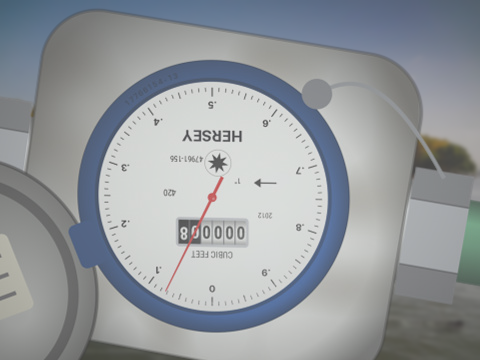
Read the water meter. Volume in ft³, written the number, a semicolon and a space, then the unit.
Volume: 8.07; ft³
